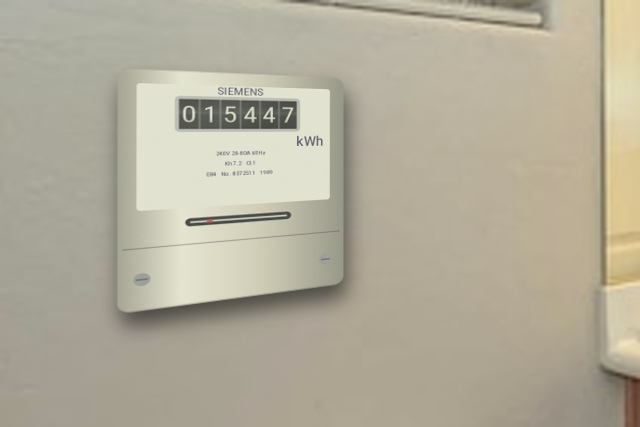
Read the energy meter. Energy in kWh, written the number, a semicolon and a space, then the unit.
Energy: 15447; kWh
